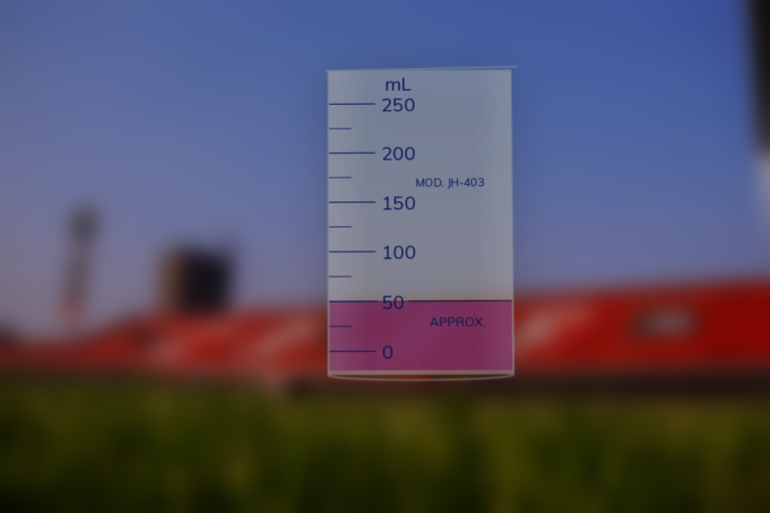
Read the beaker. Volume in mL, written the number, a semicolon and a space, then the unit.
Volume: 50; mL
